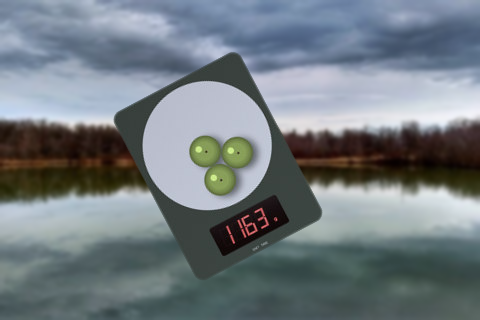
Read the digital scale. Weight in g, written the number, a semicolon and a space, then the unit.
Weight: 1163; g
